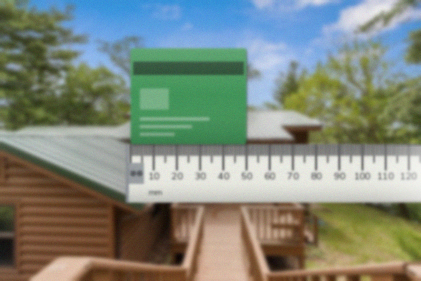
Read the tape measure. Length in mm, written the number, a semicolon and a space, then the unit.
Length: 50; mm
